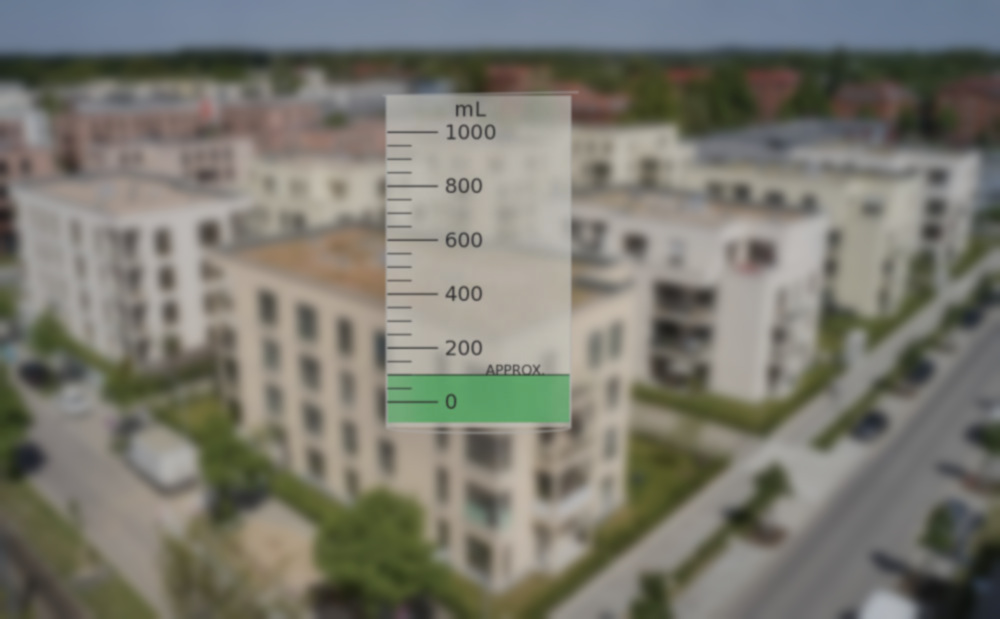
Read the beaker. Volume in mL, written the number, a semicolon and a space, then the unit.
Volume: 100; mL
